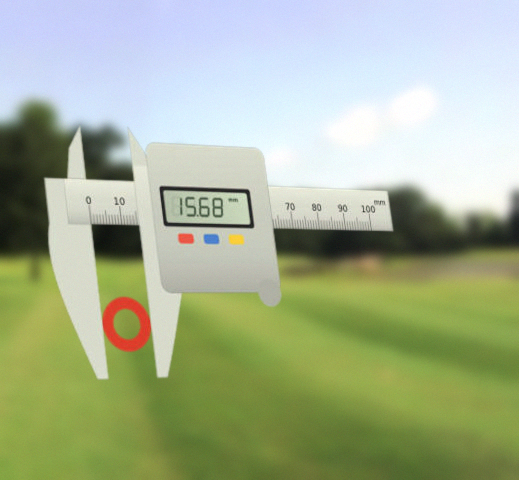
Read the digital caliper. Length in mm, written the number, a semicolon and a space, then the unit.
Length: 15.68; mm
